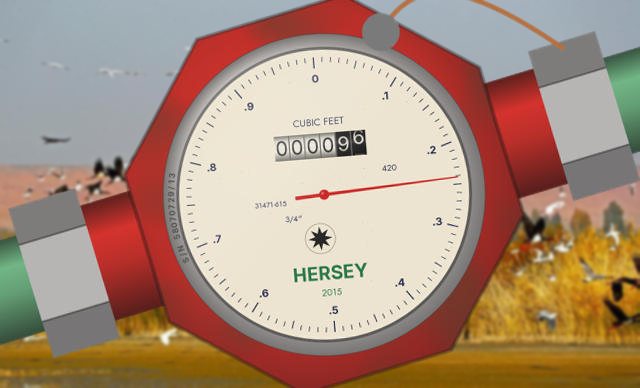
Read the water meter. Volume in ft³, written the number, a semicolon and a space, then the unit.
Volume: 96.24; ft³
